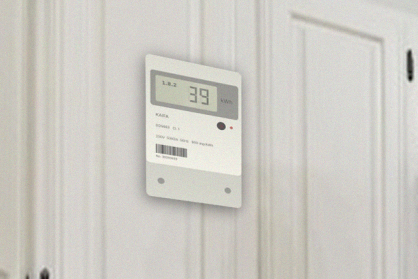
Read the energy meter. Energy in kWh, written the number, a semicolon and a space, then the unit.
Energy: 39; kWh
